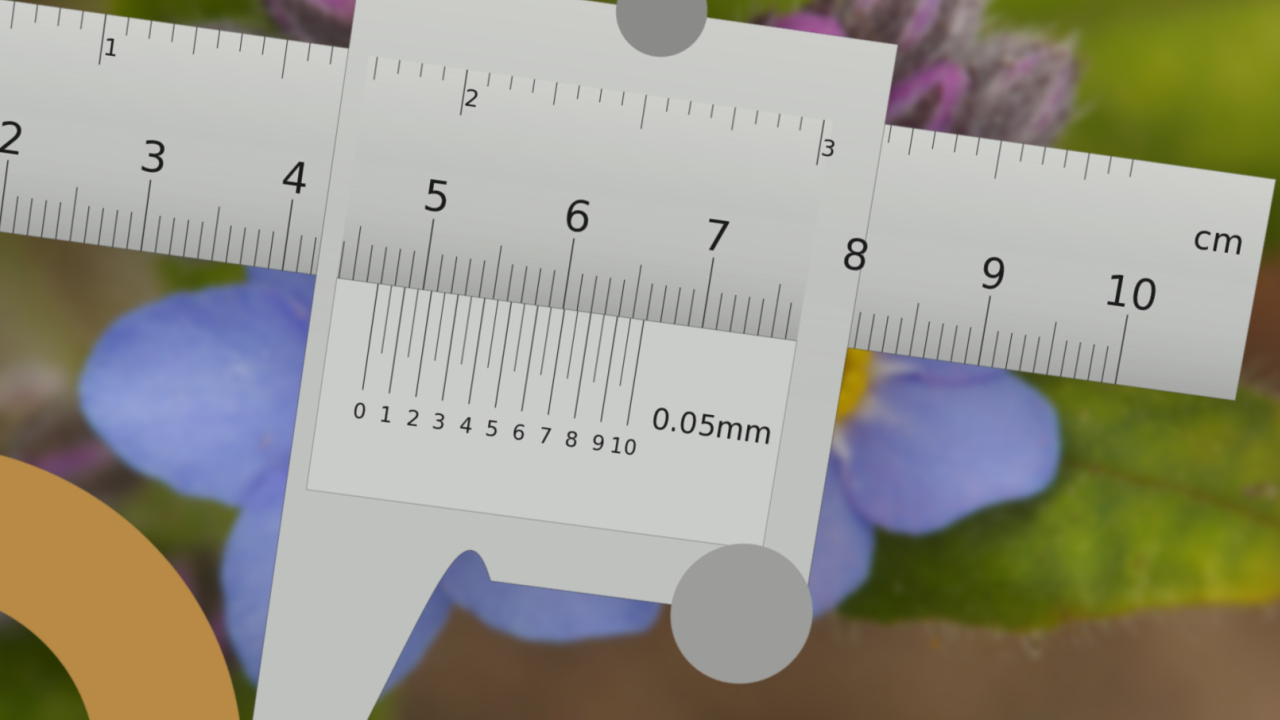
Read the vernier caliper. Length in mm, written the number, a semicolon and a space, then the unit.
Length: 46.8; mm
